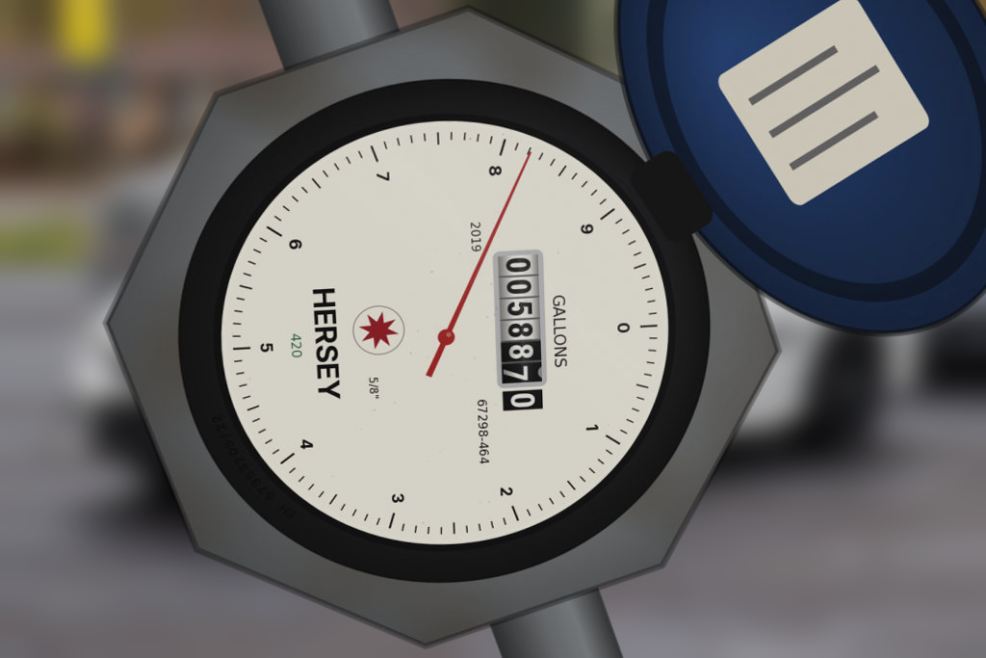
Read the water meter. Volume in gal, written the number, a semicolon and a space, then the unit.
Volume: 58868.2; gal
